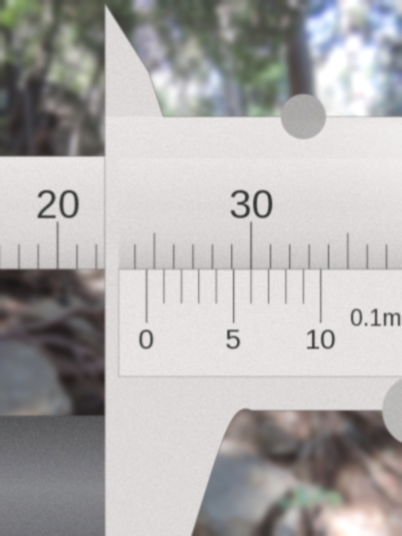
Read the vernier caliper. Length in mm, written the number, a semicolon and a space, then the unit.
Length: 24.6; mm
